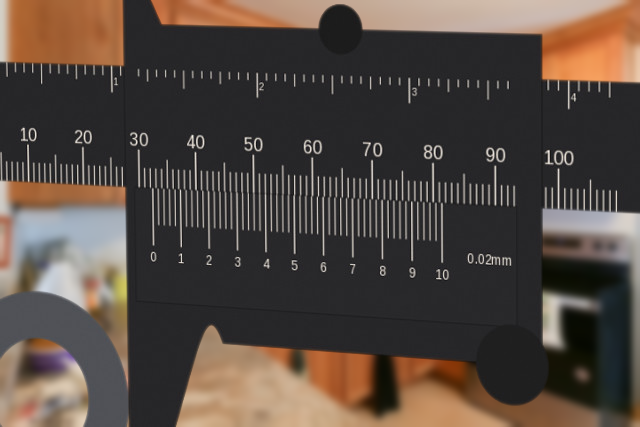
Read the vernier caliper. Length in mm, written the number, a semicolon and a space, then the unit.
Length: 32.4; mm
